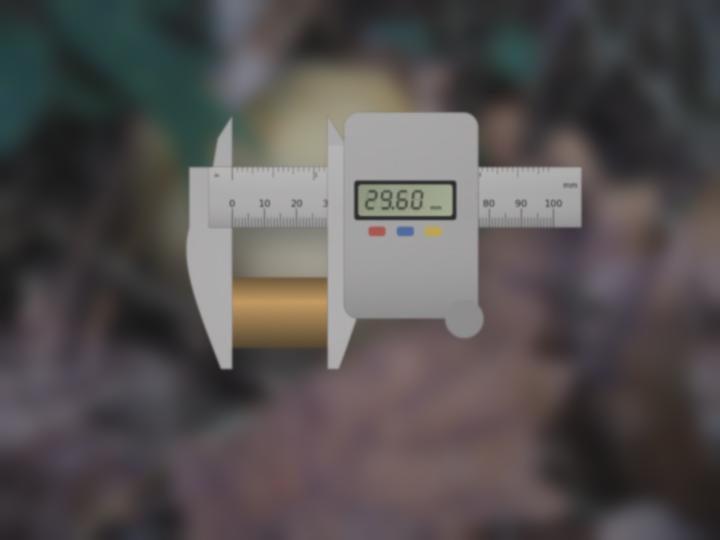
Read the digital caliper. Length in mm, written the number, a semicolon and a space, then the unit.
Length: 29.60; mm
